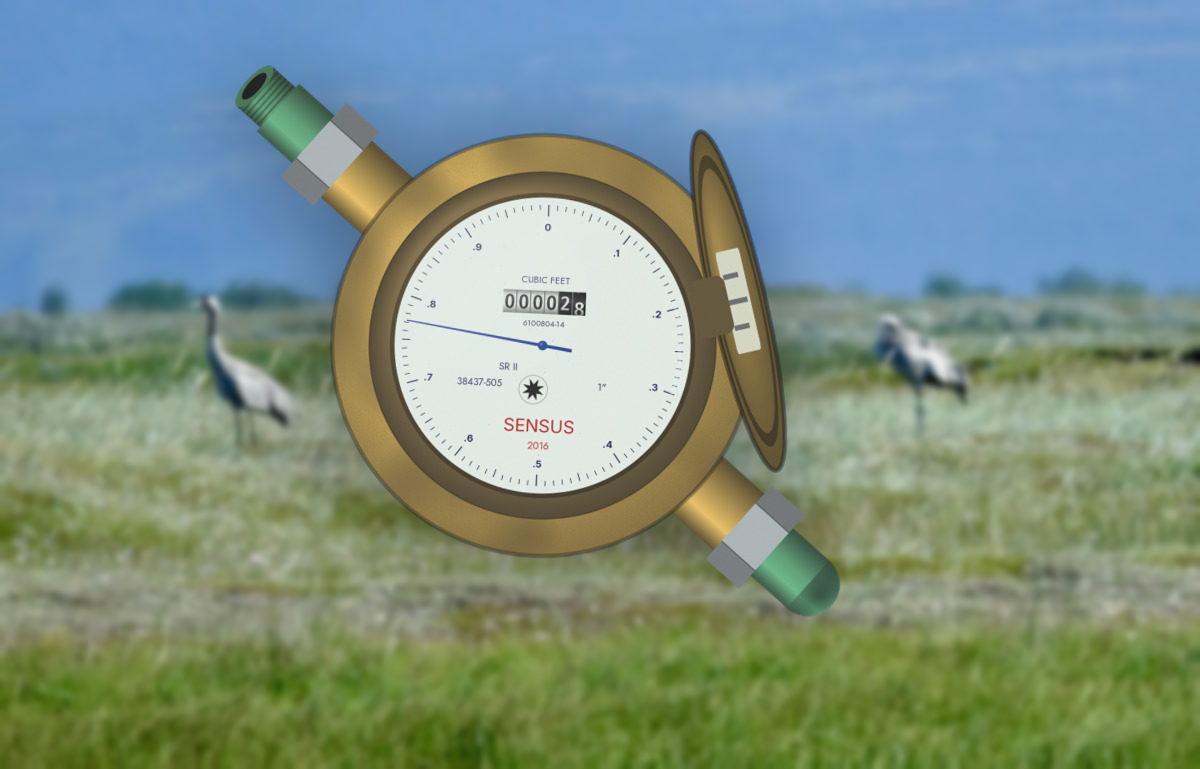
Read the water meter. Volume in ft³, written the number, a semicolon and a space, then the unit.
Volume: 27.77; ft³
